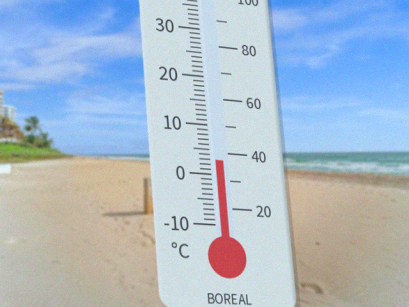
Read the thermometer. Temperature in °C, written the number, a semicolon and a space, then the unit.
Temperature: 3; °C
